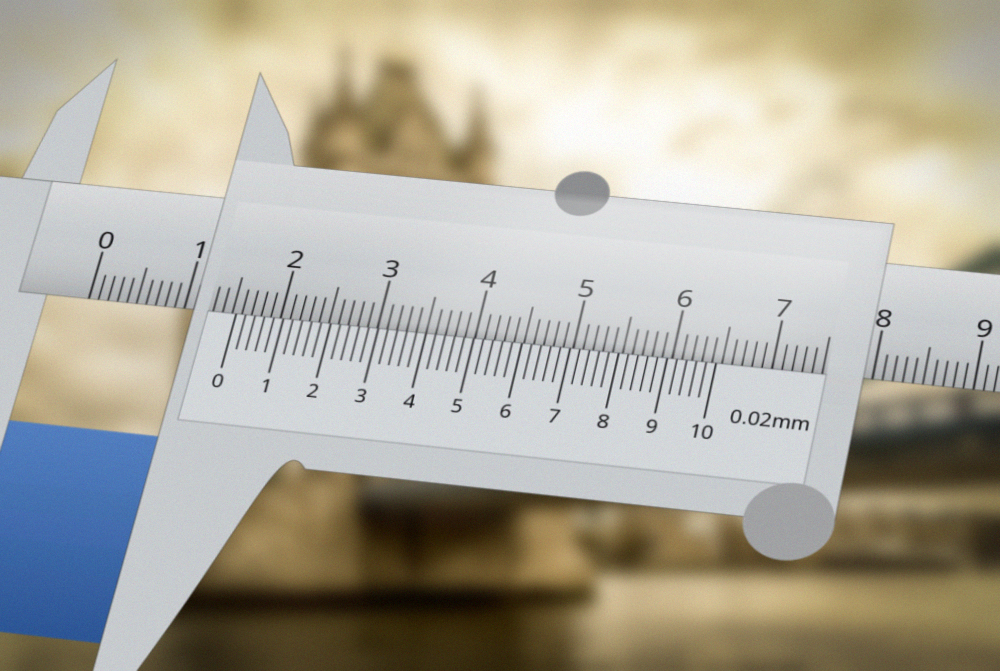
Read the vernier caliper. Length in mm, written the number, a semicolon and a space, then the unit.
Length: 15.4; mm
